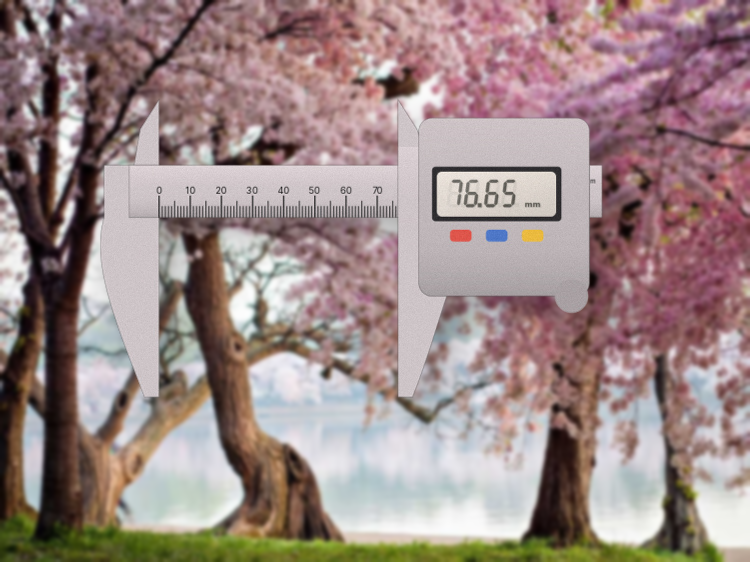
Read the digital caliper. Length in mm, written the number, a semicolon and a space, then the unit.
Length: 76.65; mm
